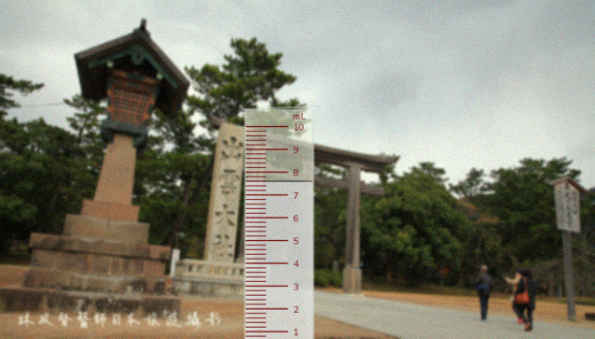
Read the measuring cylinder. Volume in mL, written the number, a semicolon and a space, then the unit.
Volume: 7.6; mL
